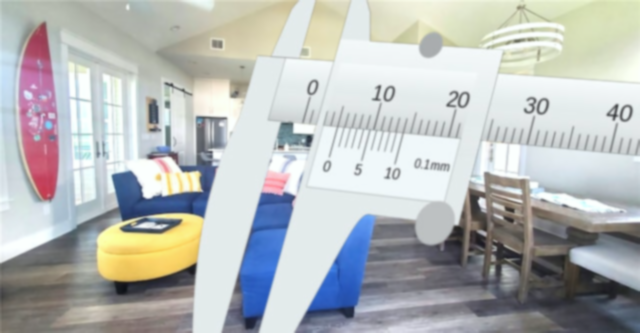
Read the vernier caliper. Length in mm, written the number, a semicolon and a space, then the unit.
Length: 5.0; mm
